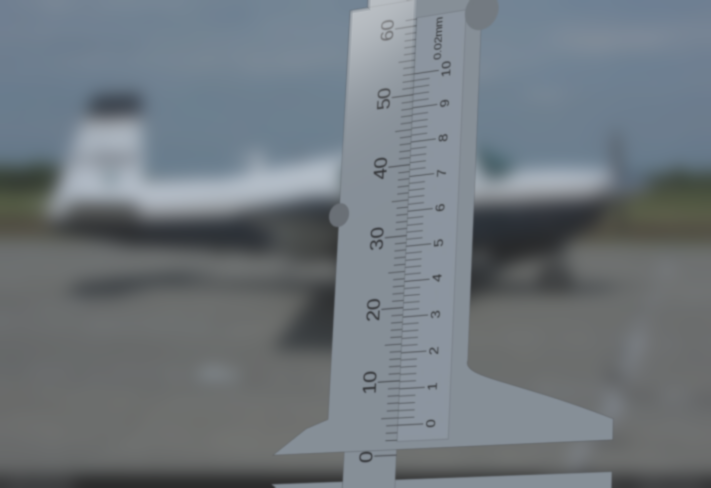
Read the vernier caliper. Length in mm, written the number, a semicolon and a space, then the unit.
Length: 4.0; mm
